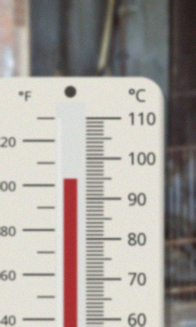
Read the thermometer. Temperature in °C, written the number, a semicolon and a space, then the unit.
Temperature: 95; °C
